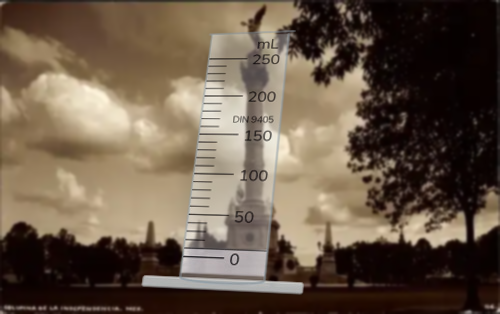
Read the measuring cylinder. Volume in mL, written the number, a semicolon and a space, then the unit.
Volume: 10; mL
